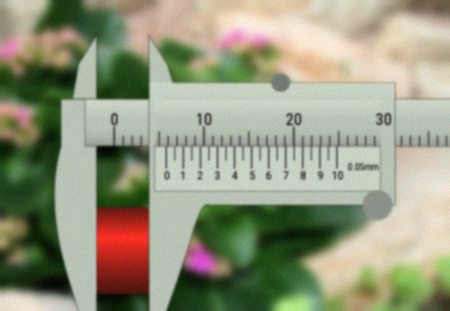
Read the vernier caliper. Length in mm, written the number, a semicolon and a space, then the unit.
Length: 5.8; mm
